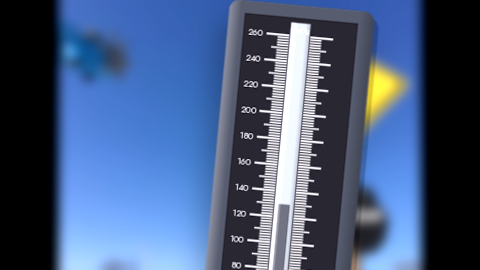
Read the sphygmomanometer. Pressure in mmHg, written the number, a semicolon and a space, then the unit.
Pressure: 130; mmHg
